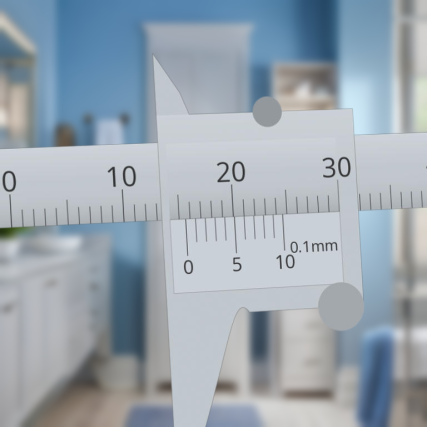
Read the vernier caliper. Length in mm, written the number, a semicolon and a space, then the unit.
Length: 15.6; mm
